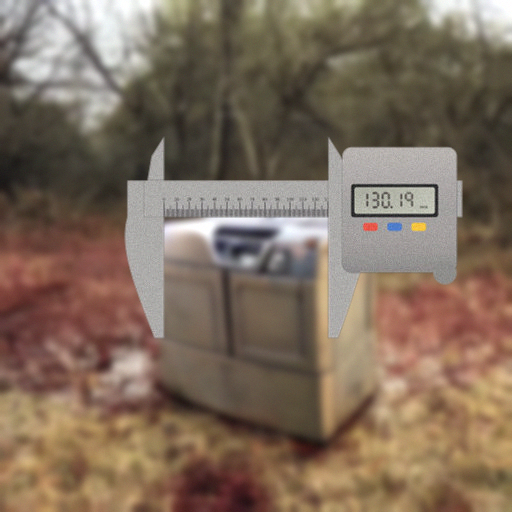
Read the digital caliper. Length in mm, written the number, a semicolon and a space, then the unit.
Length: 130.19; mm
